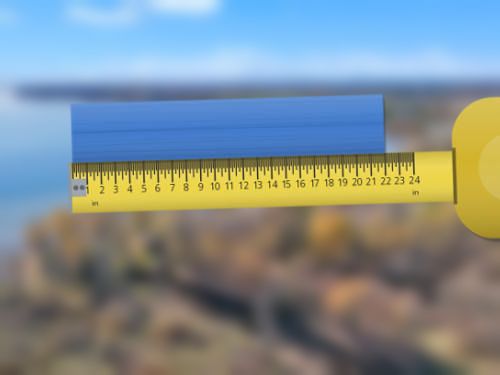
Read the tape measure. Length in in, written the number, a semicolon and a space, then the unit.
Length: 22; in
